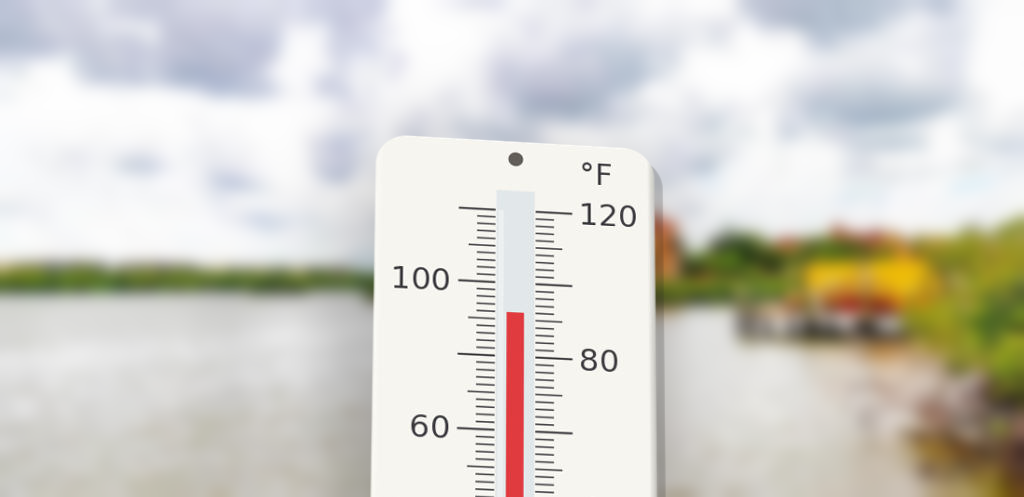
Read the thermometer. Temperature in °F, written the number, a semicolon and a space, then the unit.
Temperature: 92; °F
